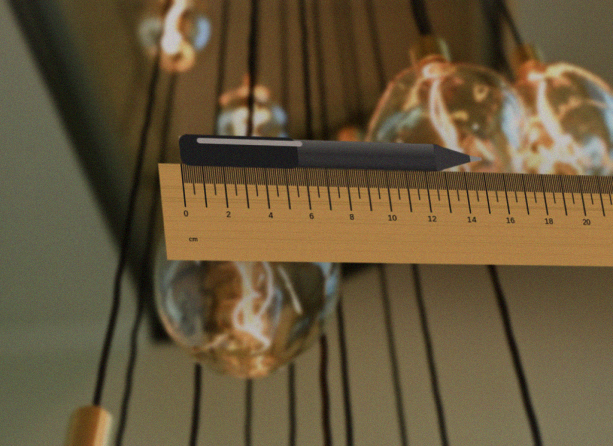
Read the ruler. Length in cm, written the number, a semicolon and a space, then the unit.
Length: 15; cm
